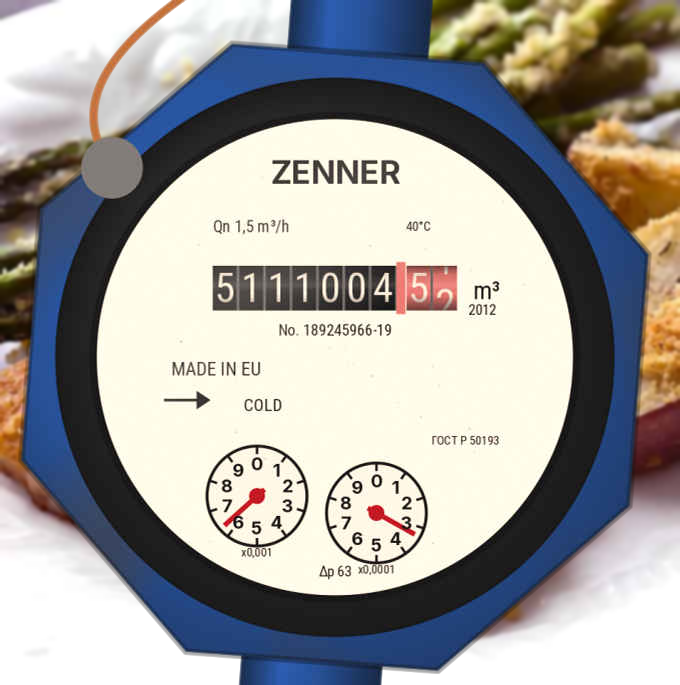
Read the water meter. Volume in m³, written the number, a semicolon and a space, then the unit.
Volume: 5111004.5163; m³
